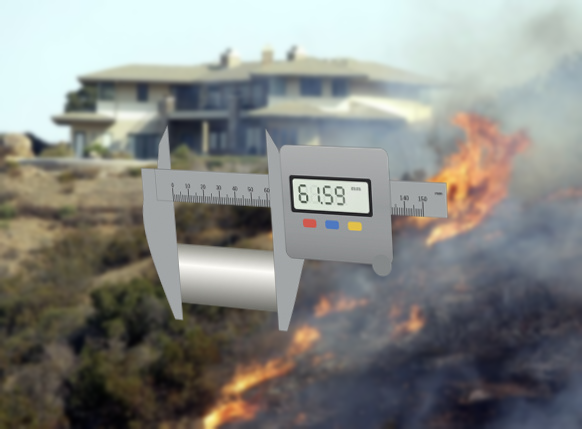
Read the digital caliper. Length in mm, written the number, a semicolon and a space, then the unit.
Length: 61.59; mm
